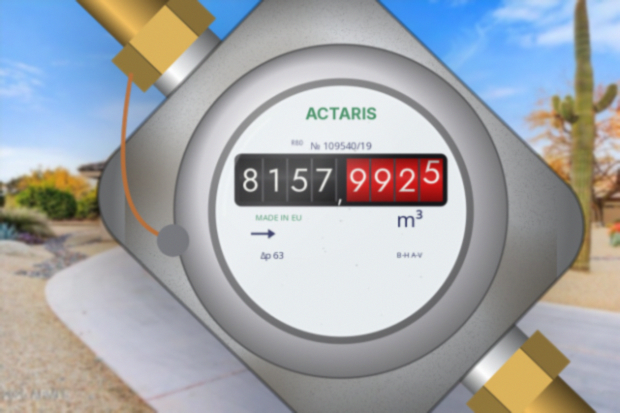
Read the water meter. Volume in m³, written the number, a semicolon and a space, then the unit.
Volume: 8157.9925; m³
